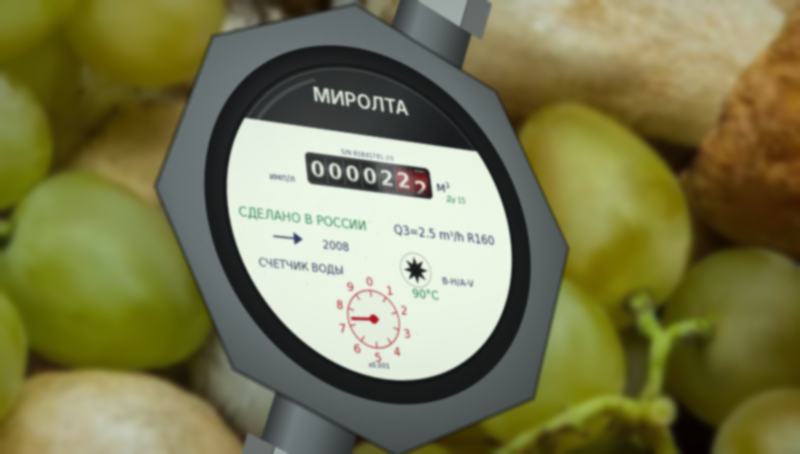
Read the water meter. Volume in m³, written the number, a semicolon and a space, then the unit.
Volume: 2.217; m³
